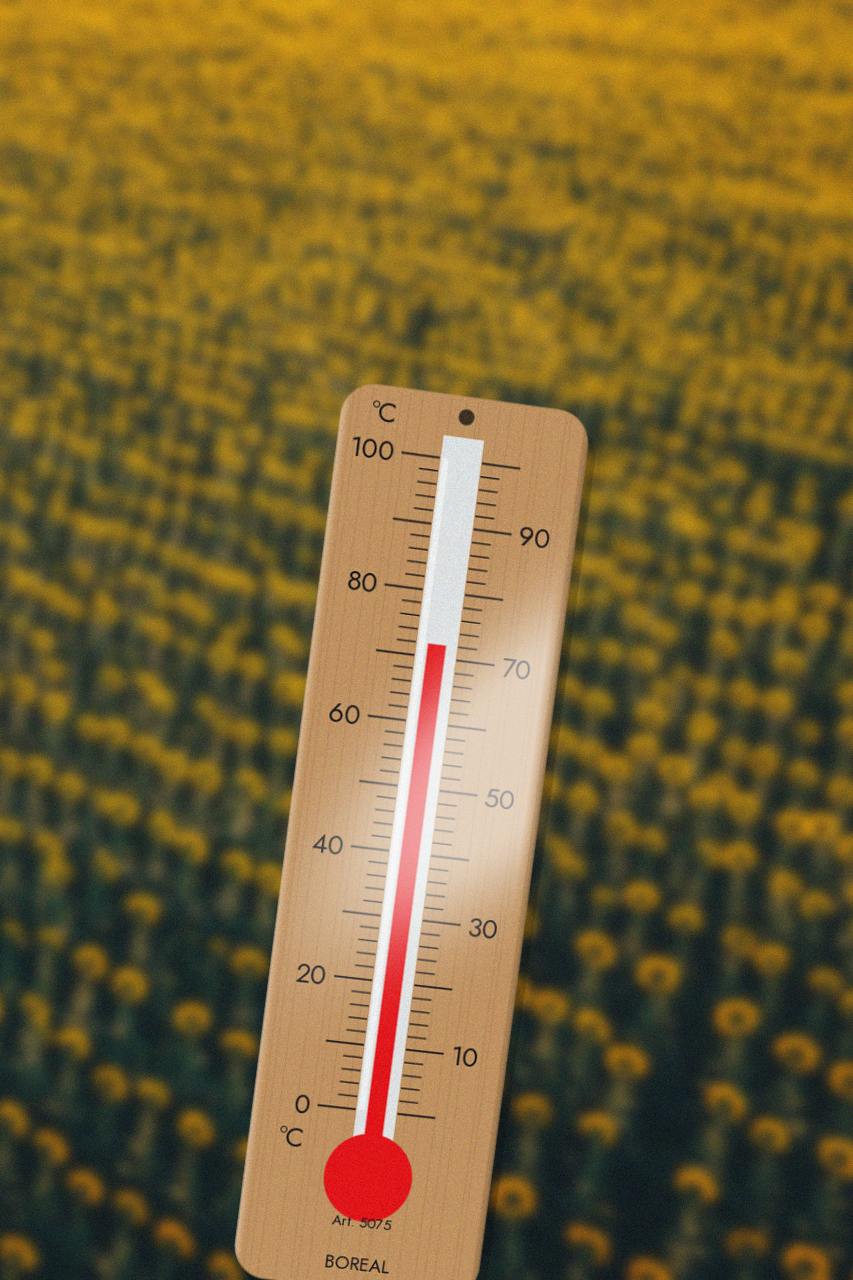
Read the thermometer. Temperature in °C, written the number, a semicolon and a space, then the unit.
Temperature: 72; °C
